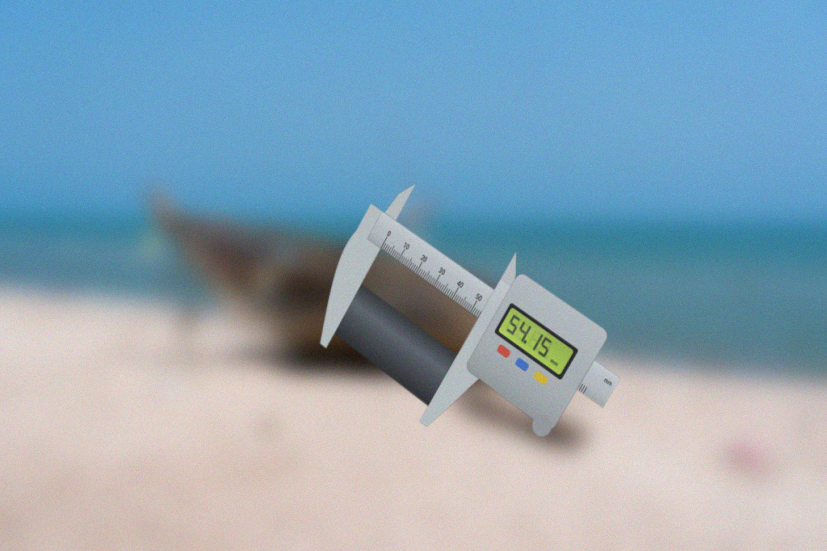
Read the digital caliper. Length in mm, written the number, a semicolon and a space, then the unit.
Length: 54.15; mm
